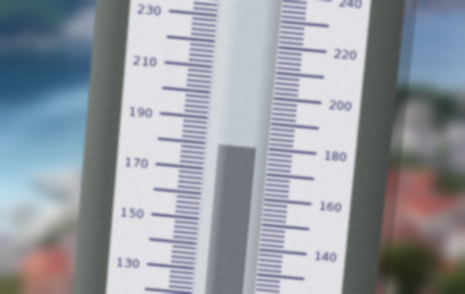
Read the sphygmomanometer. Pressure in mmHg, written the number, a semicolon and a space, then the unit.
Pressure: 180; mmHg
